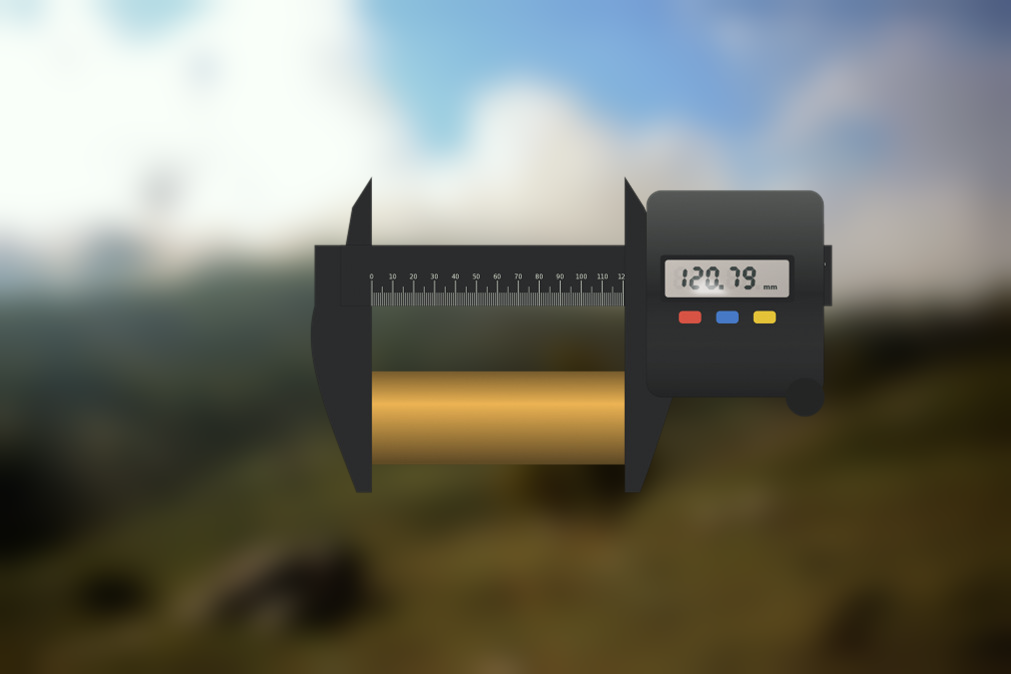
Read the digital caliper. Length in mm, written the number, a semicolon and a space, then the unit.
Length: 120.79; mm
